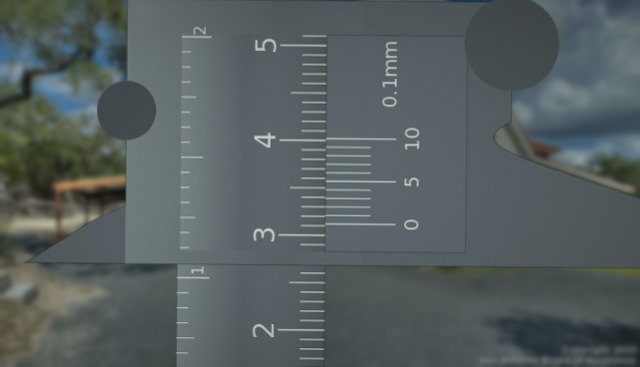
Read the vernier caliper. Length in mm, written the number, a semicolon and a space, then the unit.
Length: 31.2; mm
